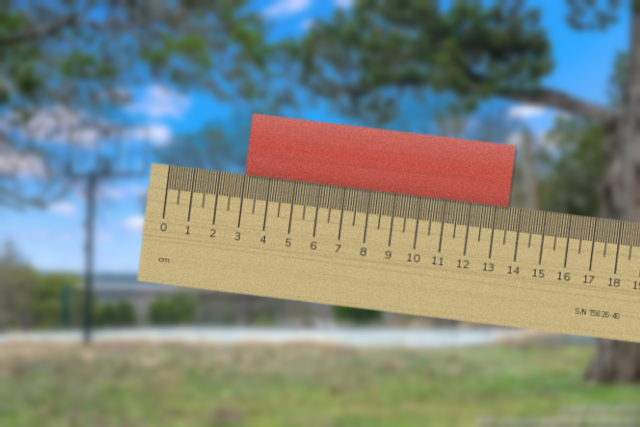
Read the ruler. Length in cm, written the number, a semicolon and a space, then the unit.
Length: 10.5; cm
